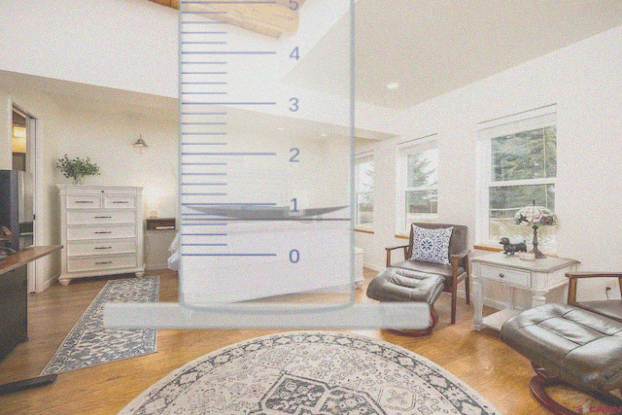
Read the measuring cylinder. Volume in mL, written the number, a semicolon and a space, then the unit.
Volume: 0.7; mL
